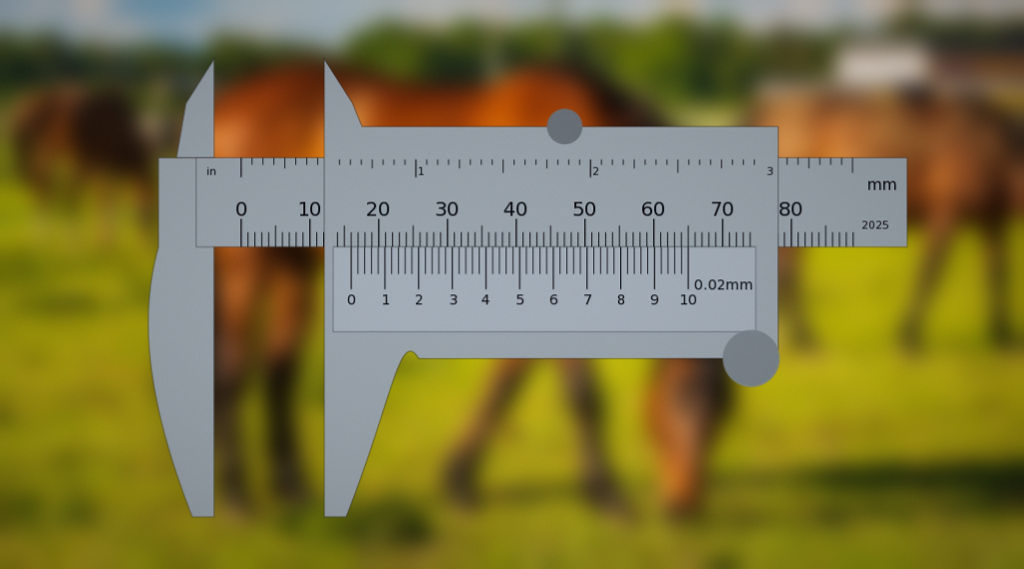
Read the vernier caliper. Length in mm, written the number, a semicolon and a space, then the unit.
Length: 16.0; mm
